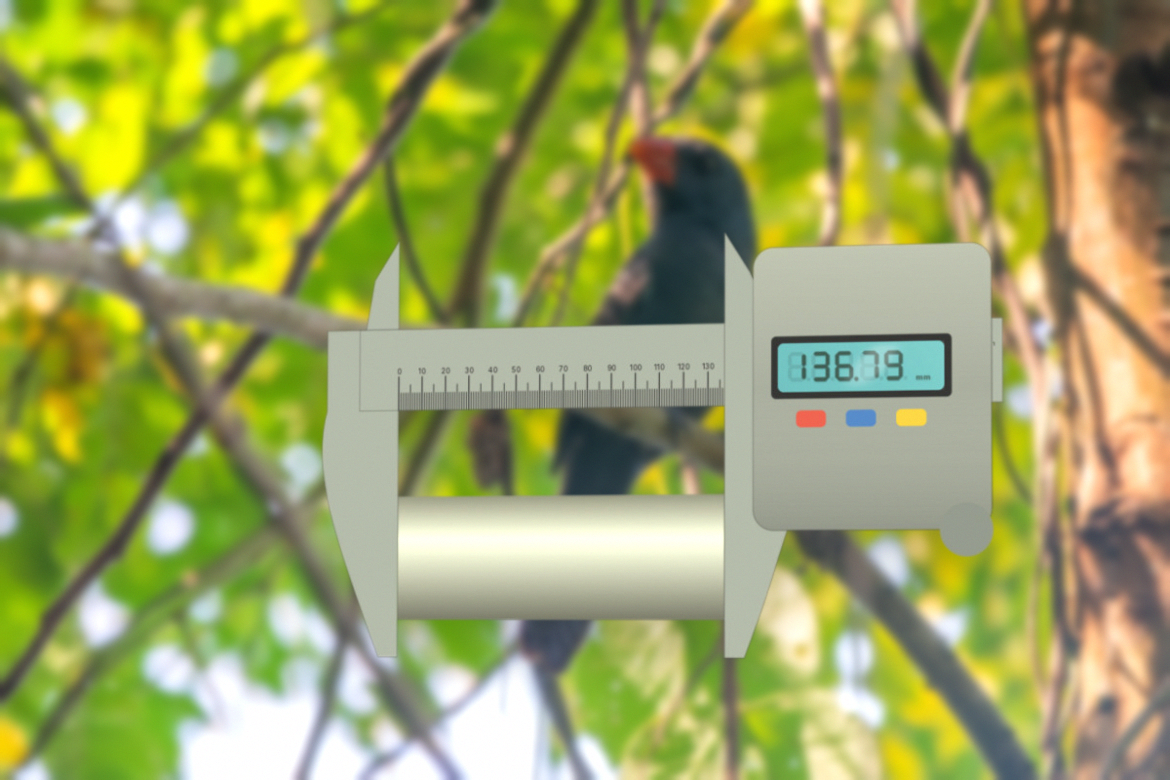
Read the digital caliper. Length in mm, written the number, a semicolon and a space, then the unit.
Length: 136.79; mm
